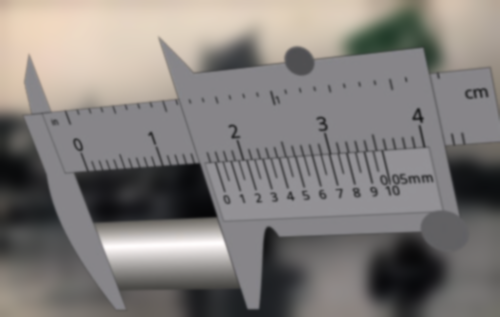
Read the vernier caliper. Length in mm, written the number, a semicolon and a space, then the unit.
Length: 16.6; mm
